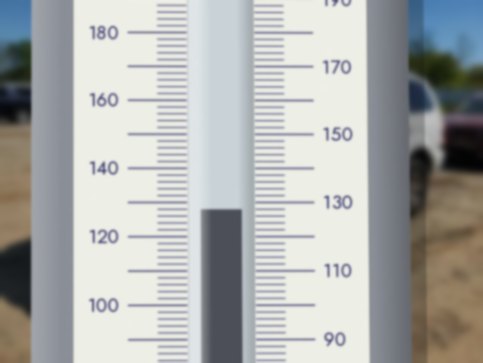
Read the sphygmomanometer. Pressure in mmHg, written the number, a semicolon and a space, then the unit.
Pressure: 128; mmHg
